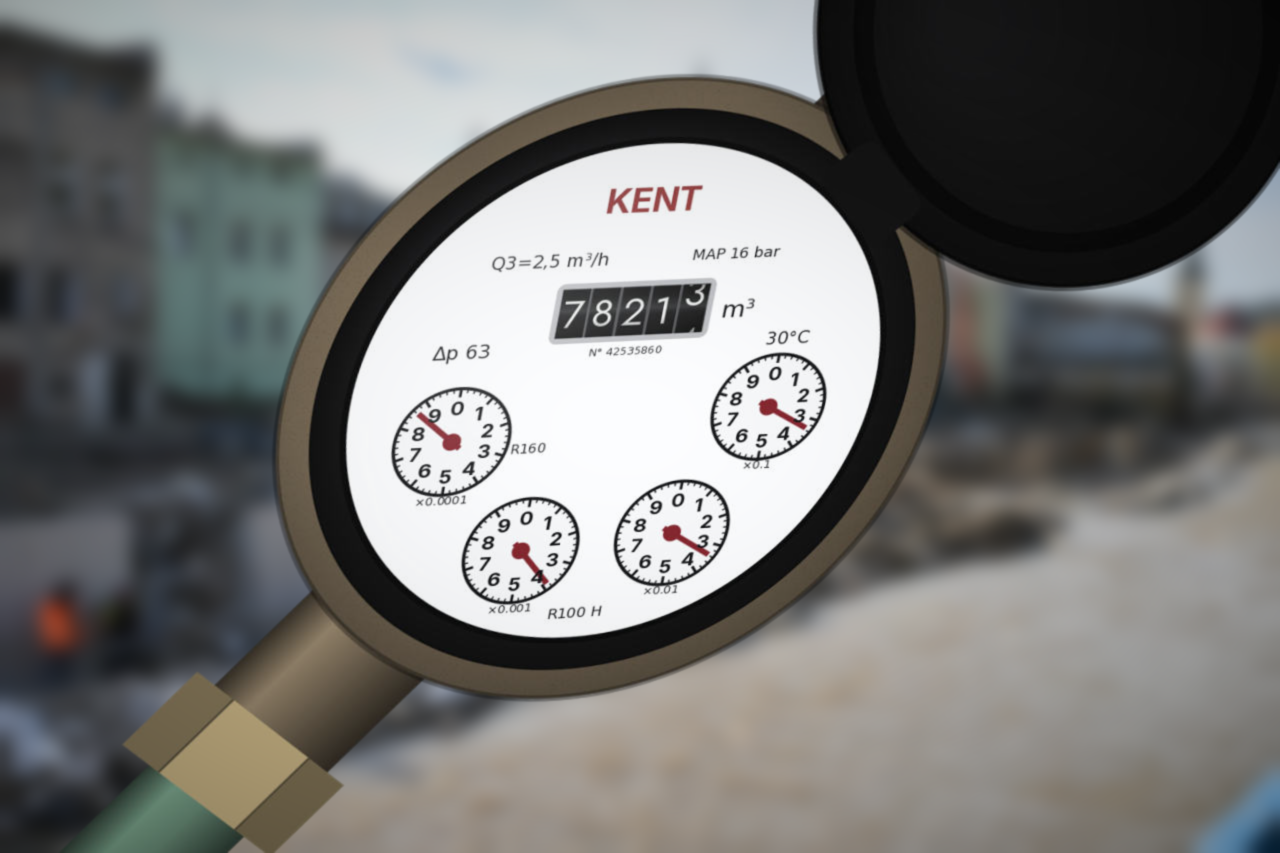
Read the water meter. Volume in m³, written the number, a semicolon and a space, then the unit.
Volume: 78213.3338; m³
